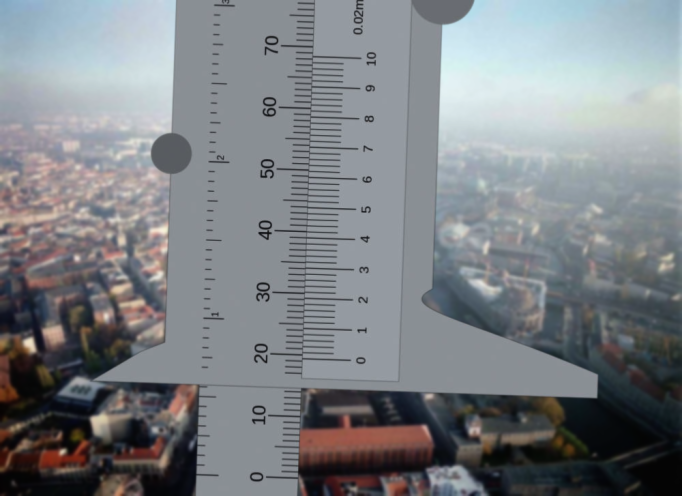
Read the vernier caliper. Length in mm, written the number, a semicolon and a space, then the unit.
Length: 19.4; mm
